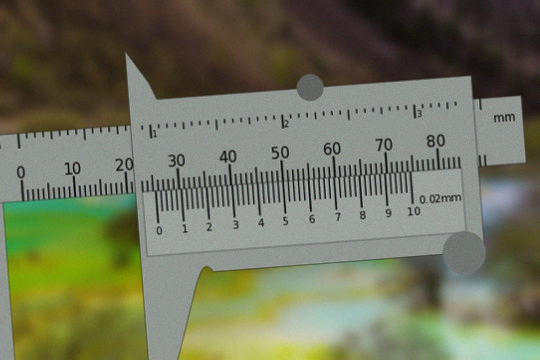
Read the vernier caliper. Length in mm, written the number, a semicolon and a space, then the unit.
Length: 25.5; mm
